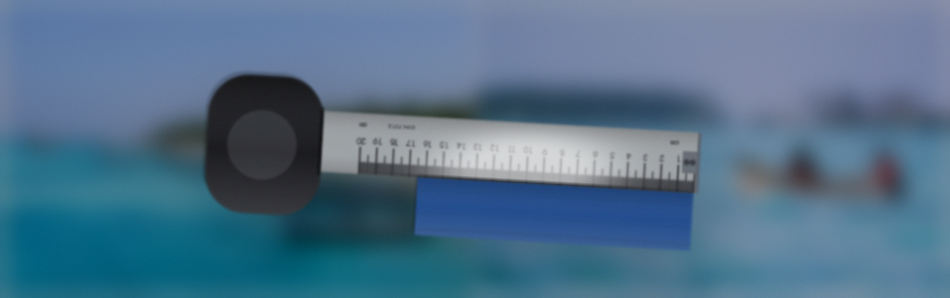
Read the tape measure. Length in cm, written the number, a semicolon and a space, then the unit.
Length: 16.5; cm
